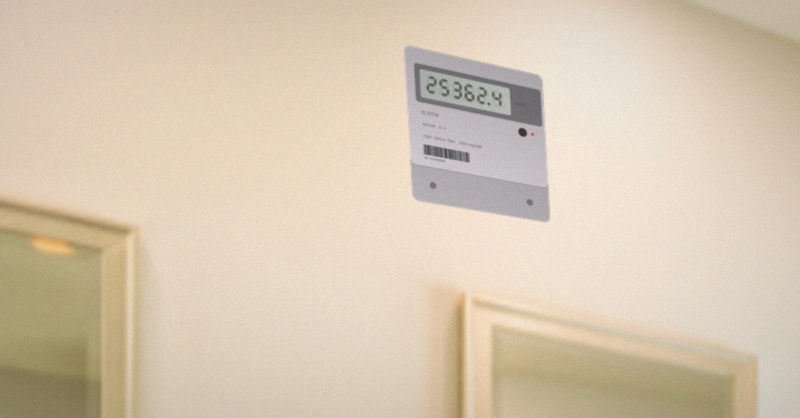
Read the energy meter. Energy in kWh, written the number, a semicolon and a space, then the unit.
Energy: 25362.4; kWh
